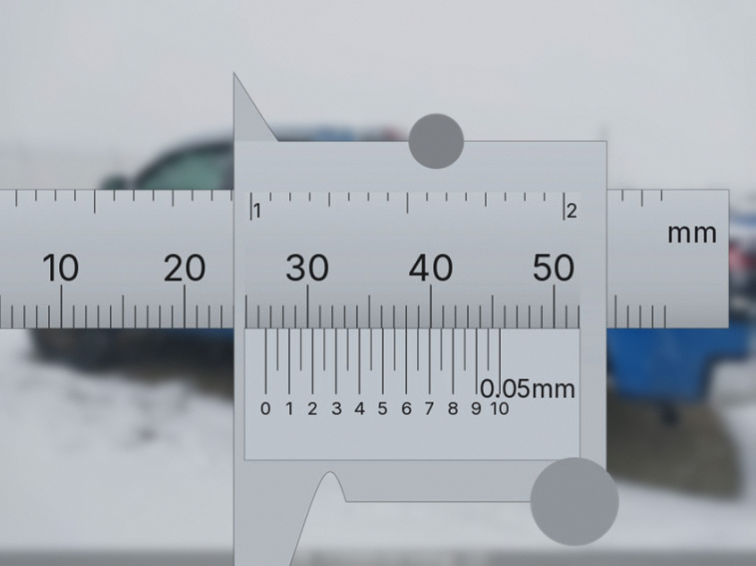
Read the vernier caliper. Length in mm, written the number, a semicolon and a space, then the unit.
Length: 26.6; mm
